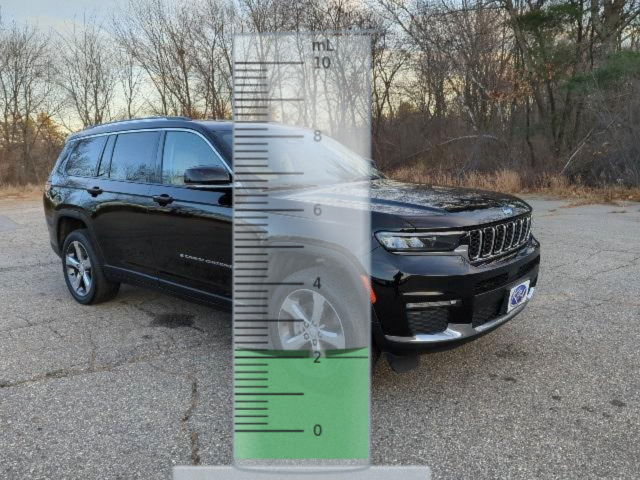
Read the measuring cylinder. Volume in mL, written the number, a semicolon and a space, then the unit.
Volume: 2; mL
